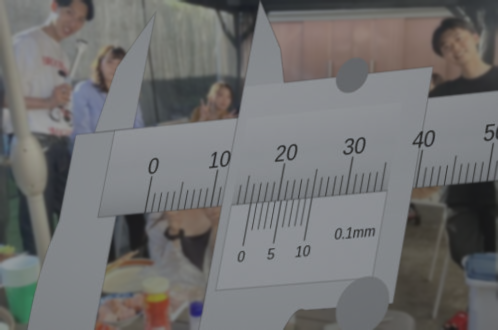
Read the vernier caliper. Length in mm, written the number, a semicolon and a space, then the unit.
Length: 16.0; mm
